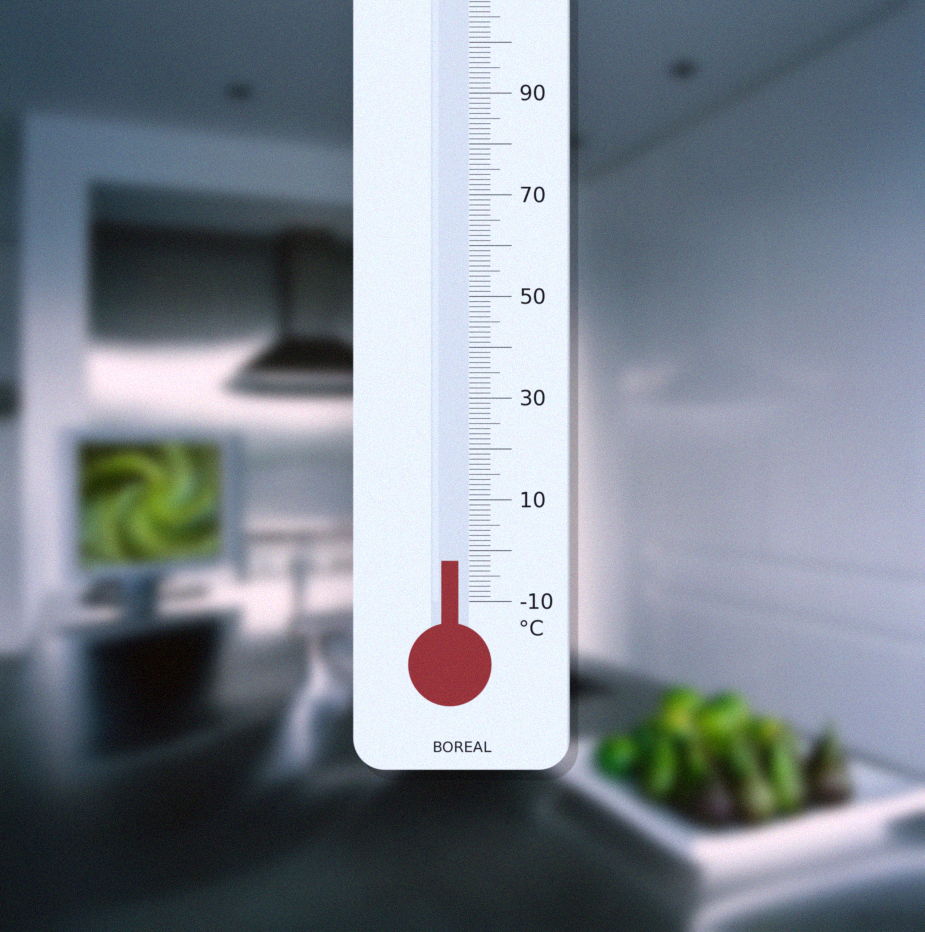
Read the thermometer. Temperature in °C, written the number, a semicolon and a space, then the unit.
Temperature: -2; °C
